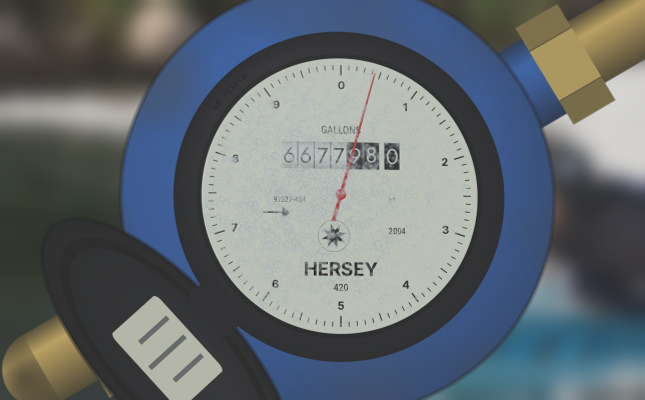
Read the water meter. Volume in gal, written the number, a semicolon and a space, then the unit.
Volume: 6677980.4; gal
